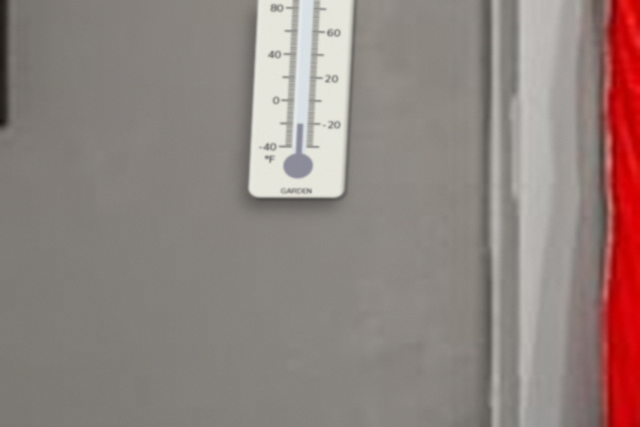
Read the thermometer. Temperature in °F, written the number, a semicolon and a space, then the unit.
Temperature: -20; °F
